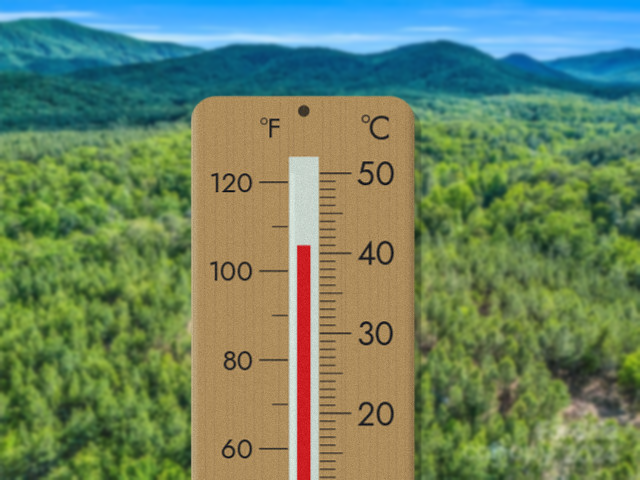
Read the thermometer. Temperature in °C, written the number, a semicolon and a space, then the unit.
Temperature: 41; °C
